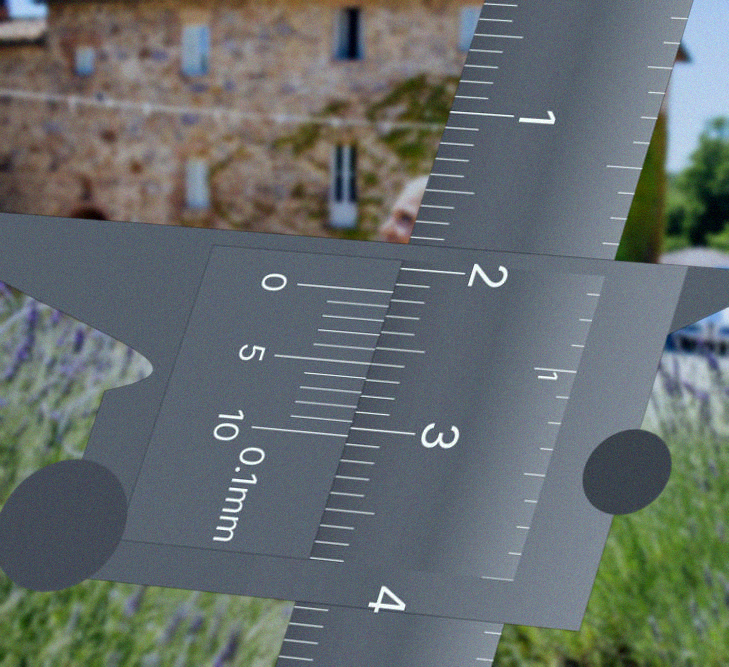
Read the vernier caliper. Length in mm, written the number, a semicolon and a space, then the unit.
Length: 21.5; mm
